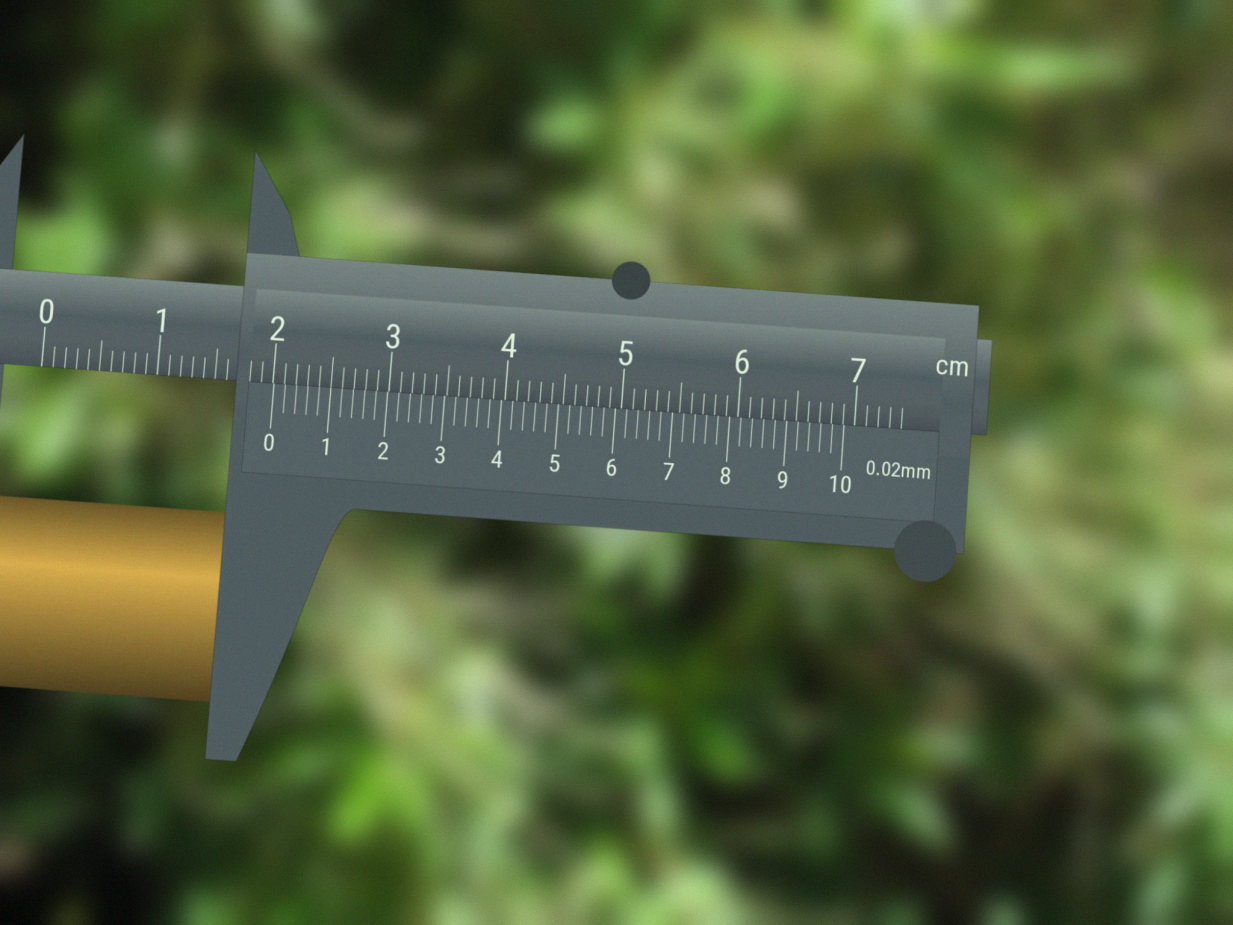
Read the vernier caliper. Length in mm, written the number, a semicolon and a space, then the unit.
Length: 20.1; mm
